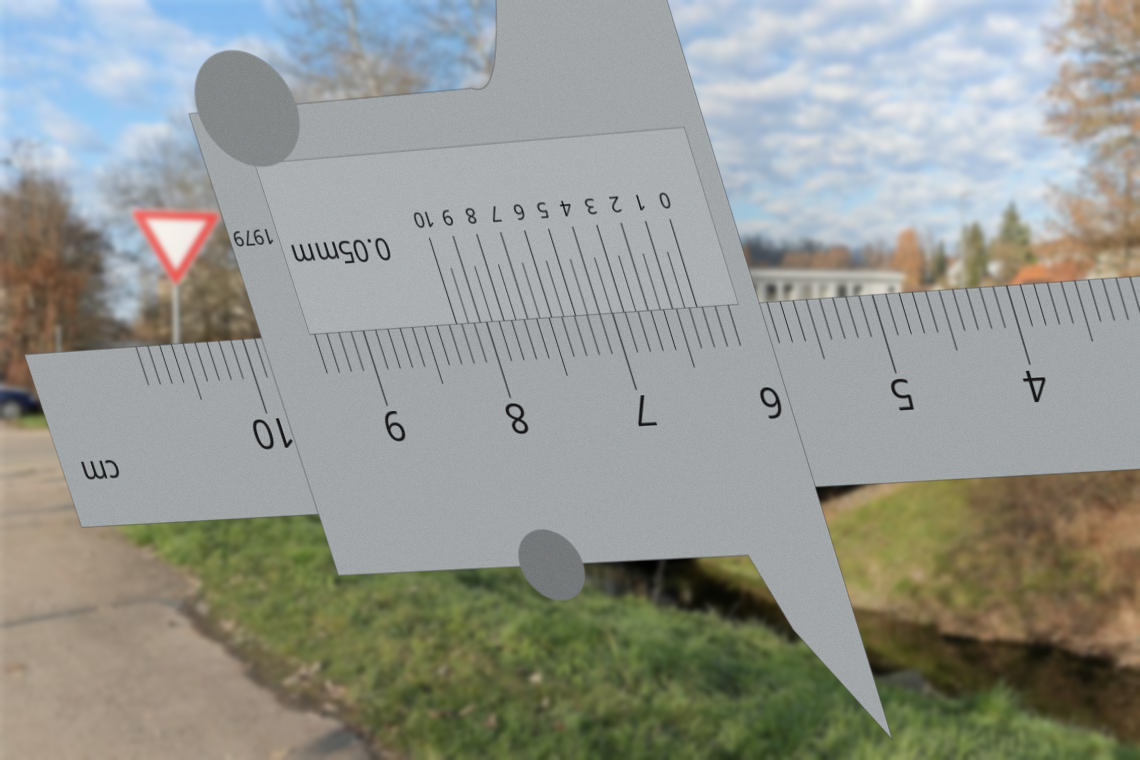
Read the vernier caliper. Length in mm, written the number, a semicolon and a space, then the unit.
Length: 63.4; mm
